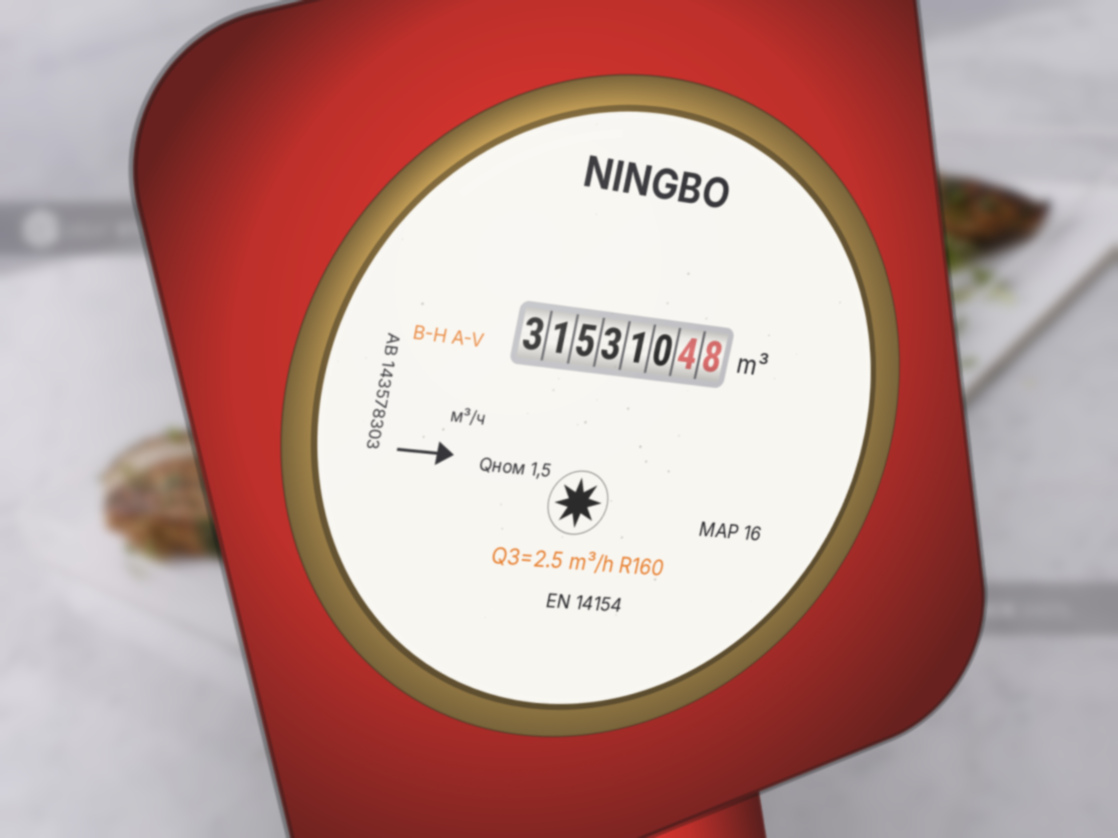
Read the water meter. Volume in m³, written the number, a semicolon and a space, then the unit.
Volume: 315310.48; m³
